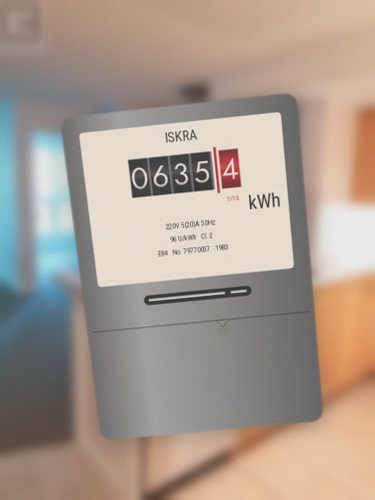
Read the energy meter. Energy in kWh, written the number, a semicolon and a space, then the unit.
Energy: 635.4; kWh
